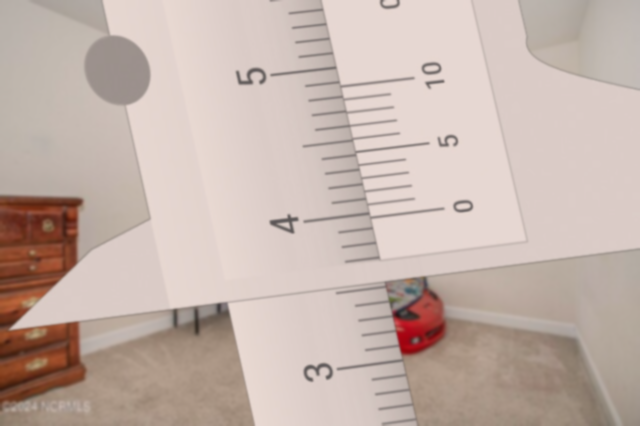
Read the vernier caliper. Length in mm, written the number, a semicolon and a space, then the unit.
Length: 39.7; mm
